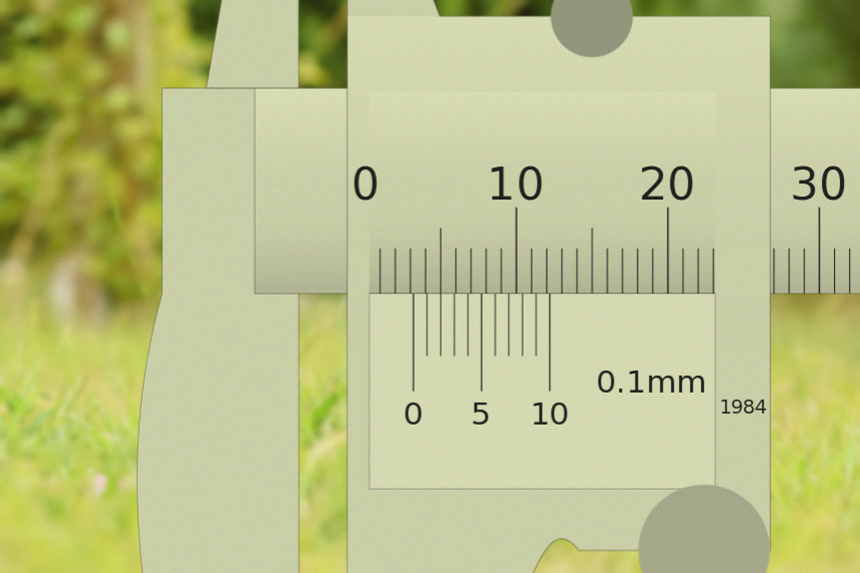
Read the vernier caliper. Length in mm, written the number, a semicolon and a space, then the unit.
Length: 3.2; mm
